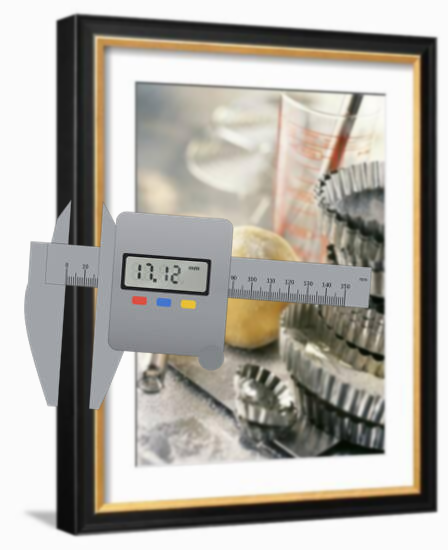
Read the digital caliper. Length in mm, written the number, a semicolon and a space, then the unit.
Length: 17.12; mm
